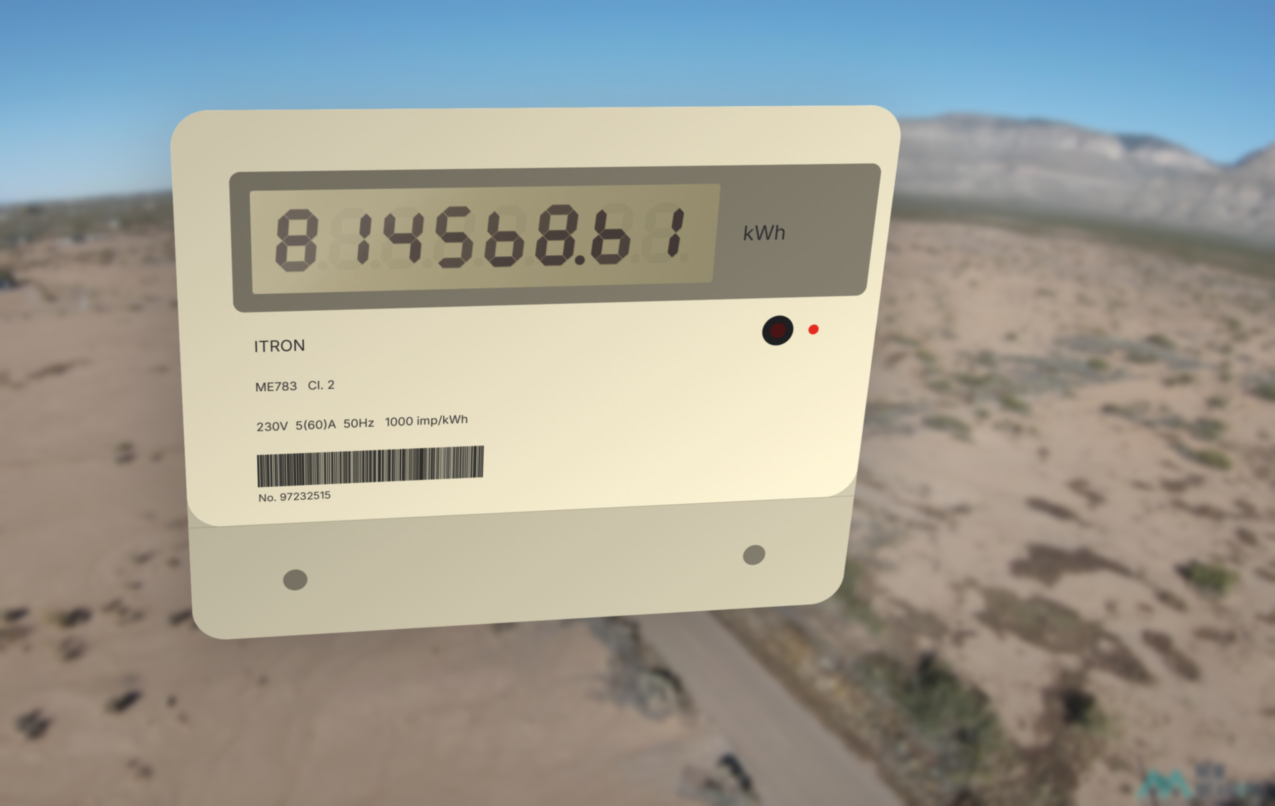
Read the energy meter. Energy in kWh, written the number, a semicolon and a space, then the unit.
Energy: 814568.61; kWh
